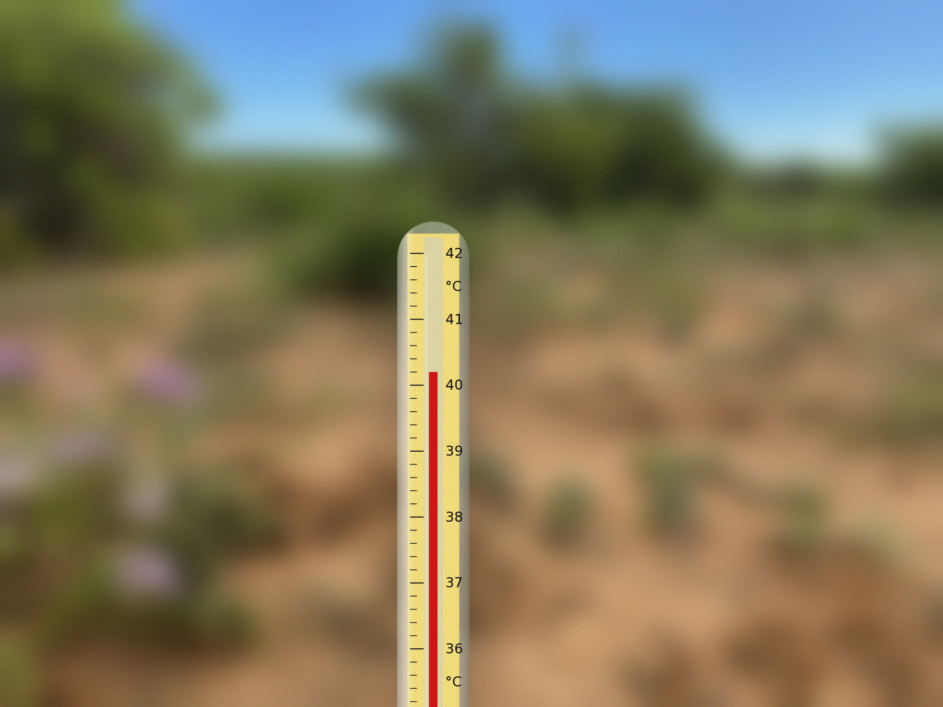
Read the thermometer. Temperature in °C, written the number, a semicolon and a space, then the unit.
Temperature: 40.2; °C
